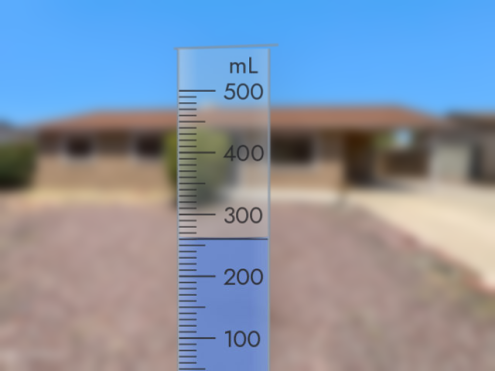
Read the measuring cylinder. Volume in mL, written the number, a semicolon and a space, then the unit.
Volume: 260; mL
